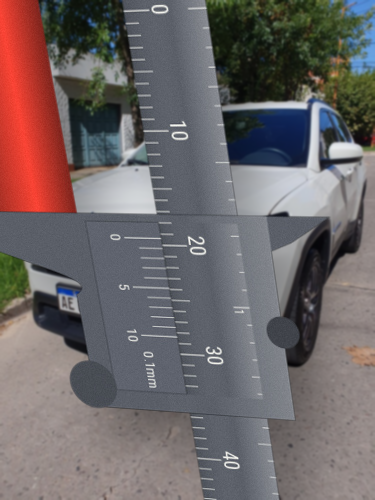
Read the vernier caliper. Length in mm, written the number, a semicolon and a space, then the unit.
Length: 19.4; mm
